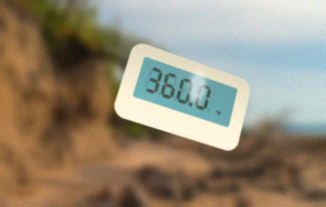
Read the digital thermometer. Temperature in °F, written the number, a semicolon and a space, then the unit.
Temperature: 360.0; °F
